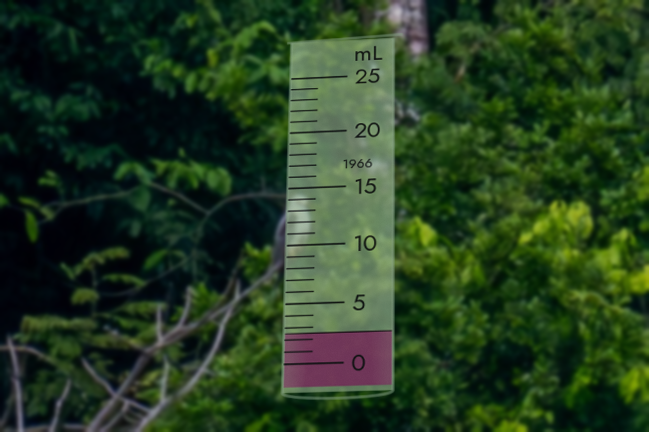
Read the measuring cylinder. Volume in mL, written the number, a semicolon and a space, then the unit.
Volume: 2.5; mL
